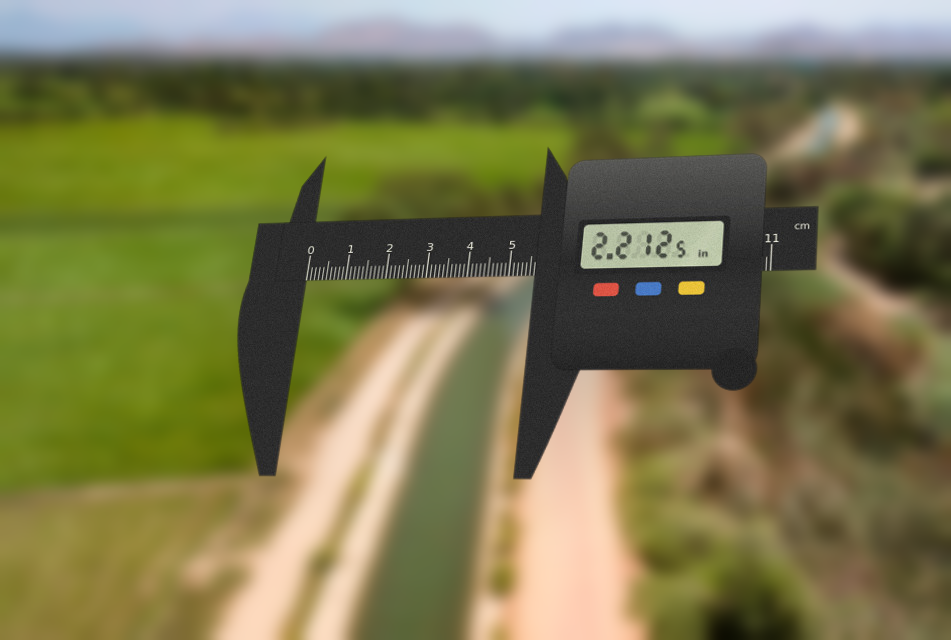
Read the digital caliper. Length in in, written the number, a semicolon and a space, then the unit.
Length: 2.2125; in
